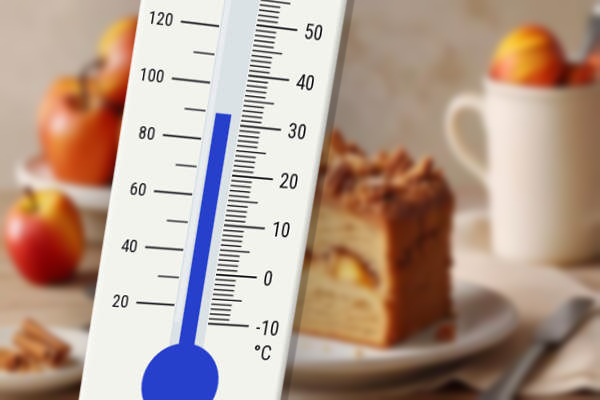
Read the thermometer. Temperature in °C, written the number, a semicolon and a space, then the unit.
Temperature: 32; °C
